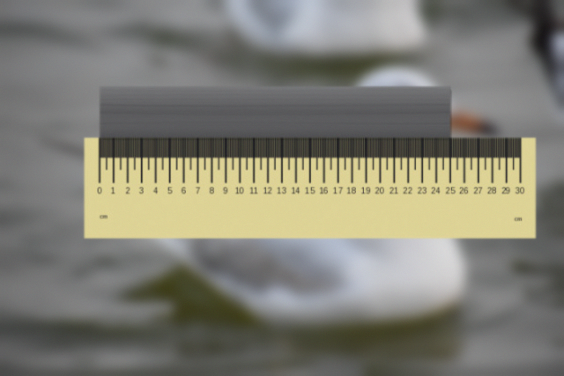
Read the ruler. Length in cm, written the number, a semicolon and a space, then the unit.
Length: 25; cm
